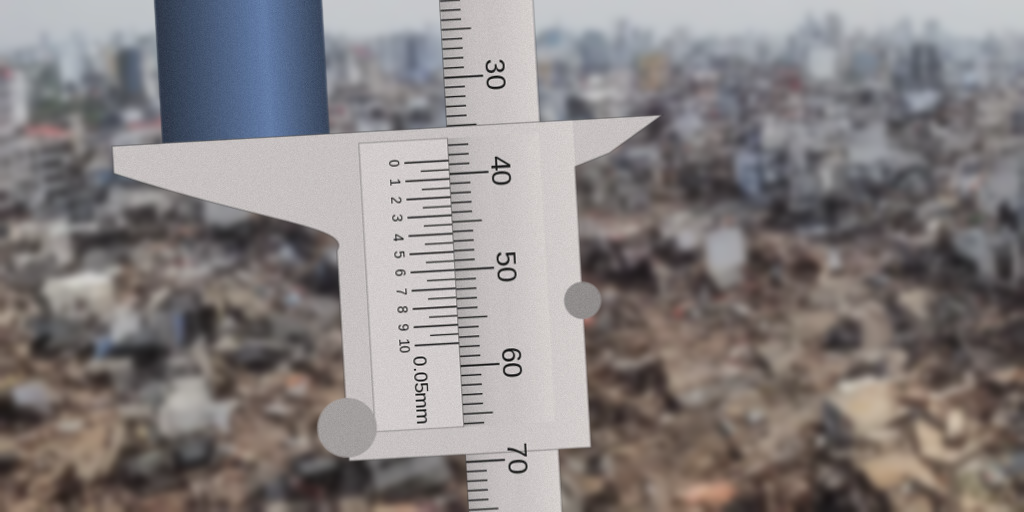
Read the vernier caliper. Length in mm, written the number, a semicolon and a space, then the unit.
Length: 38.6; mm
